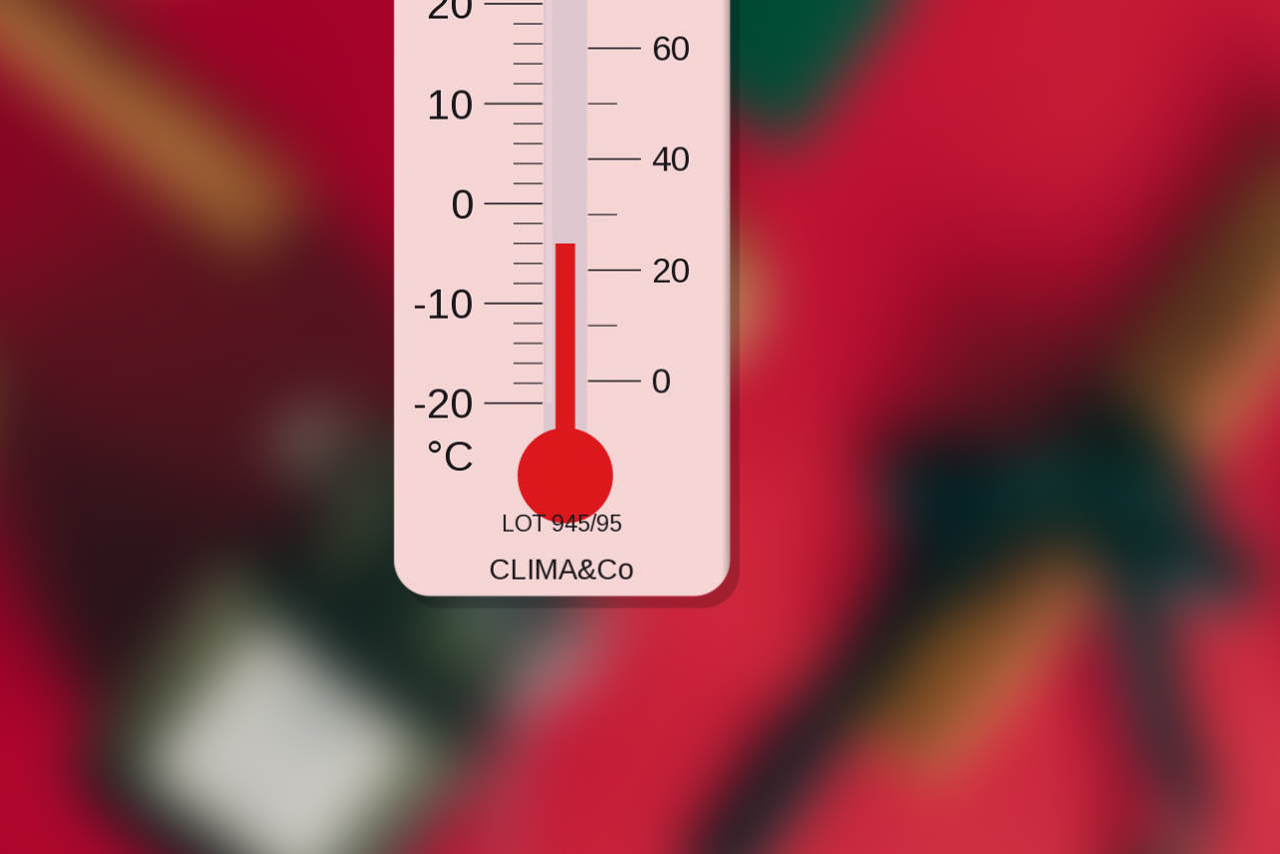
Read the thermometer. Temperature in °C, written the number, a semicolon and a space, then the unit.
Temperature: -4; °C
